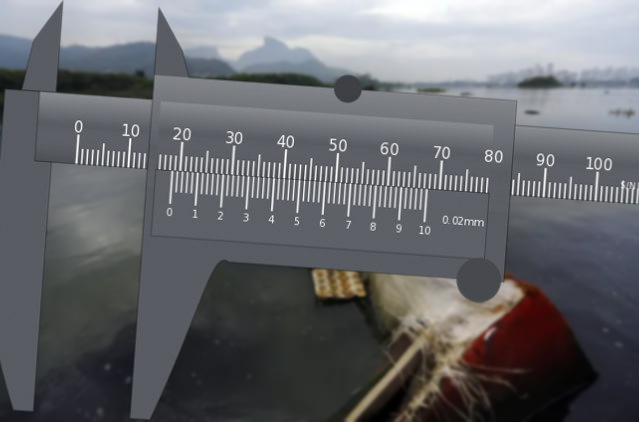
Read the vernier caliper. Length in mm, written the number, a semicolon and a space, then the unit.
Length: 18.5; mm
